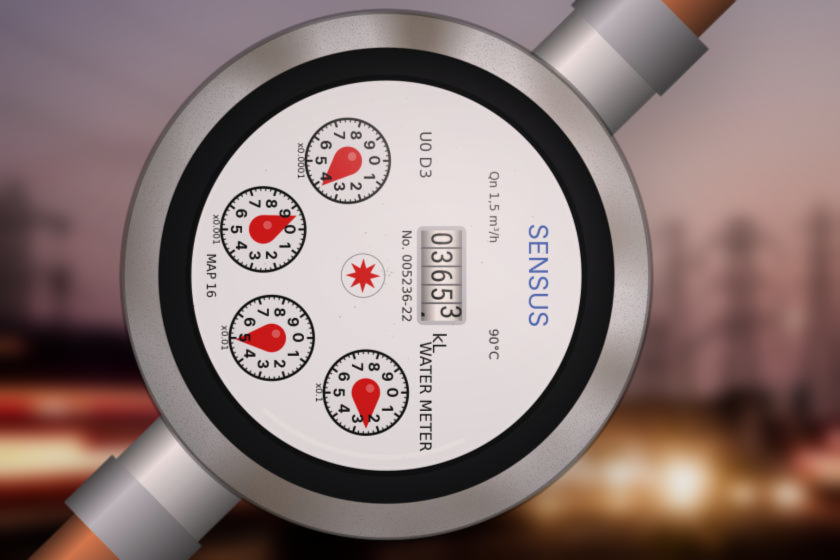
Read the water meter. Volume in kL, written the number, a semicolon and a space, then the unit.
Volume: 3653.2493; kL
